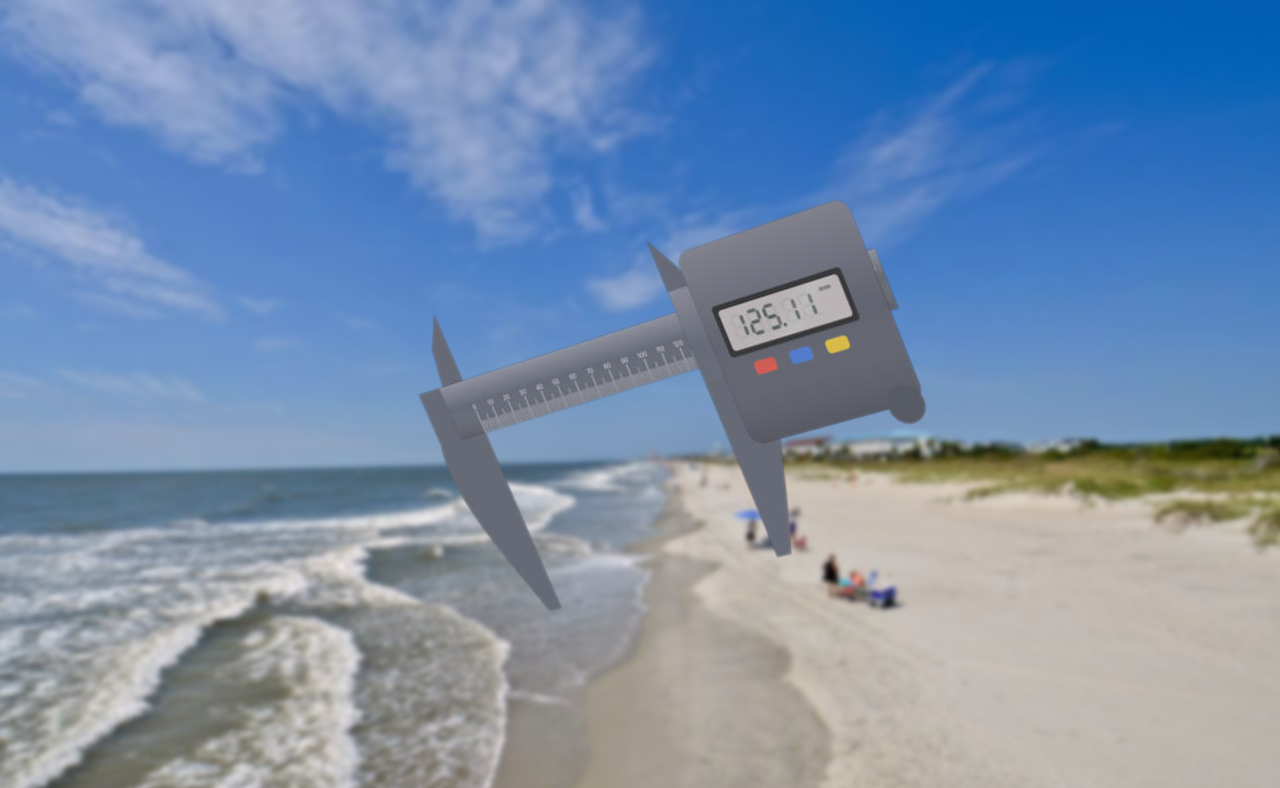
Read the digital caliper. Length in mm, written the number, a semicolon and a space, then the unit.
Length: 125.11; mm
